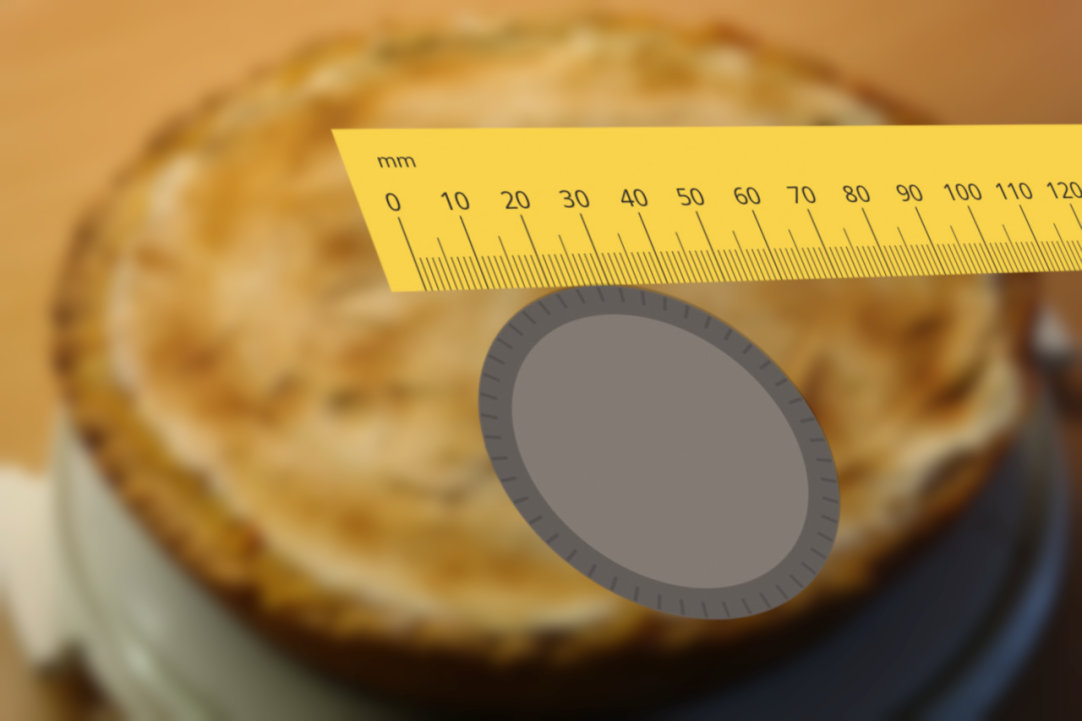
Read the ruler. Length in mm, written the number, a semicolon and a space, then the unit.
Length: 56; mm
